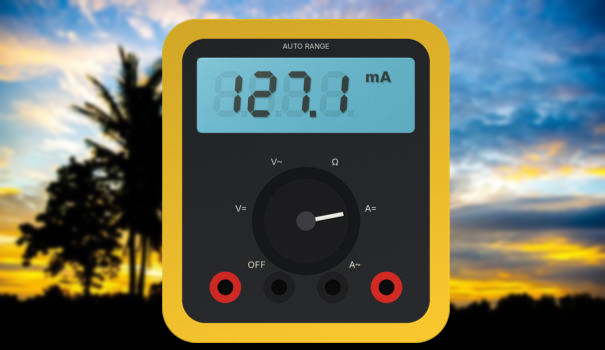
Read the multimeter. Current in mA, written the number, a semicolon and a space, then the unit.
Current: 127.1; mA
